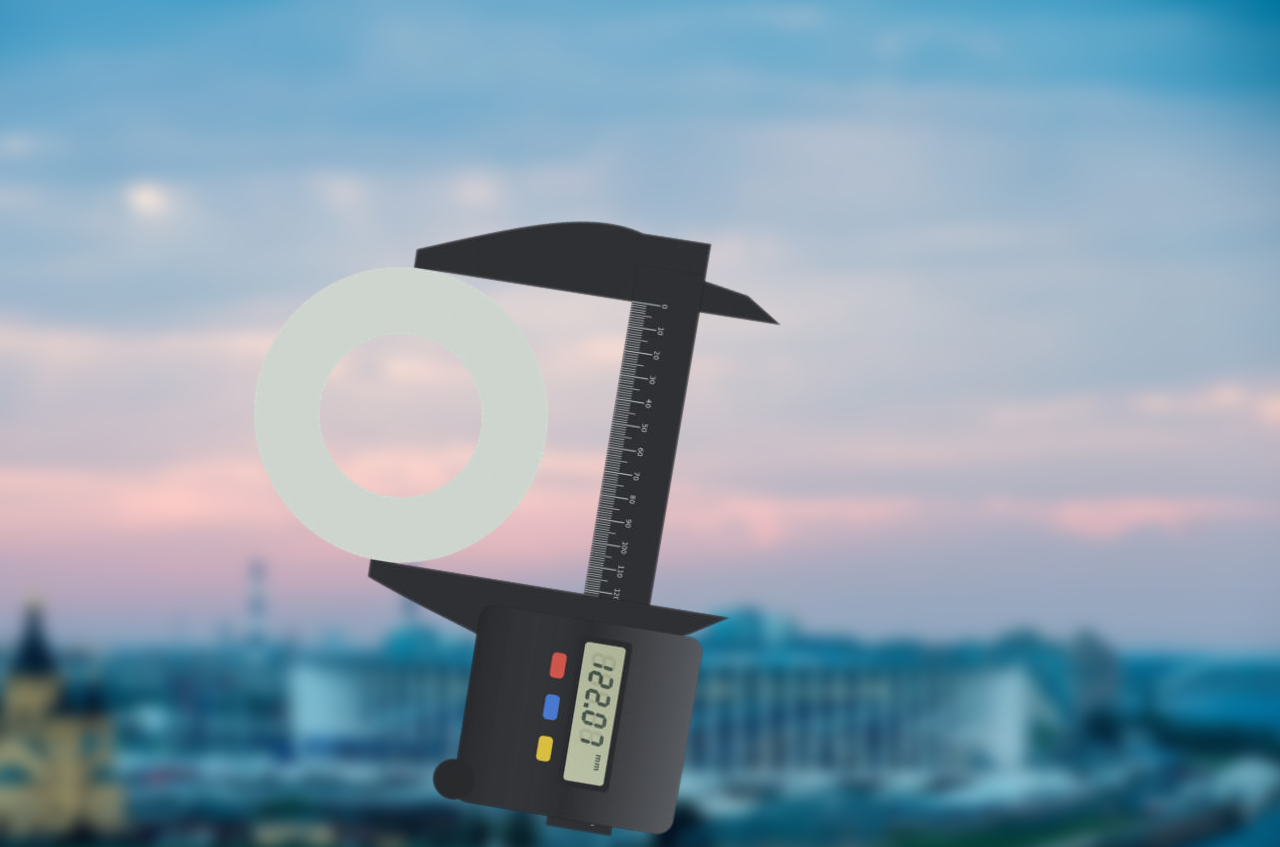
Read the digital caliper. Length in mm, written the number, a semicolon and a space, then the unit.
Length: 122.07; mm
